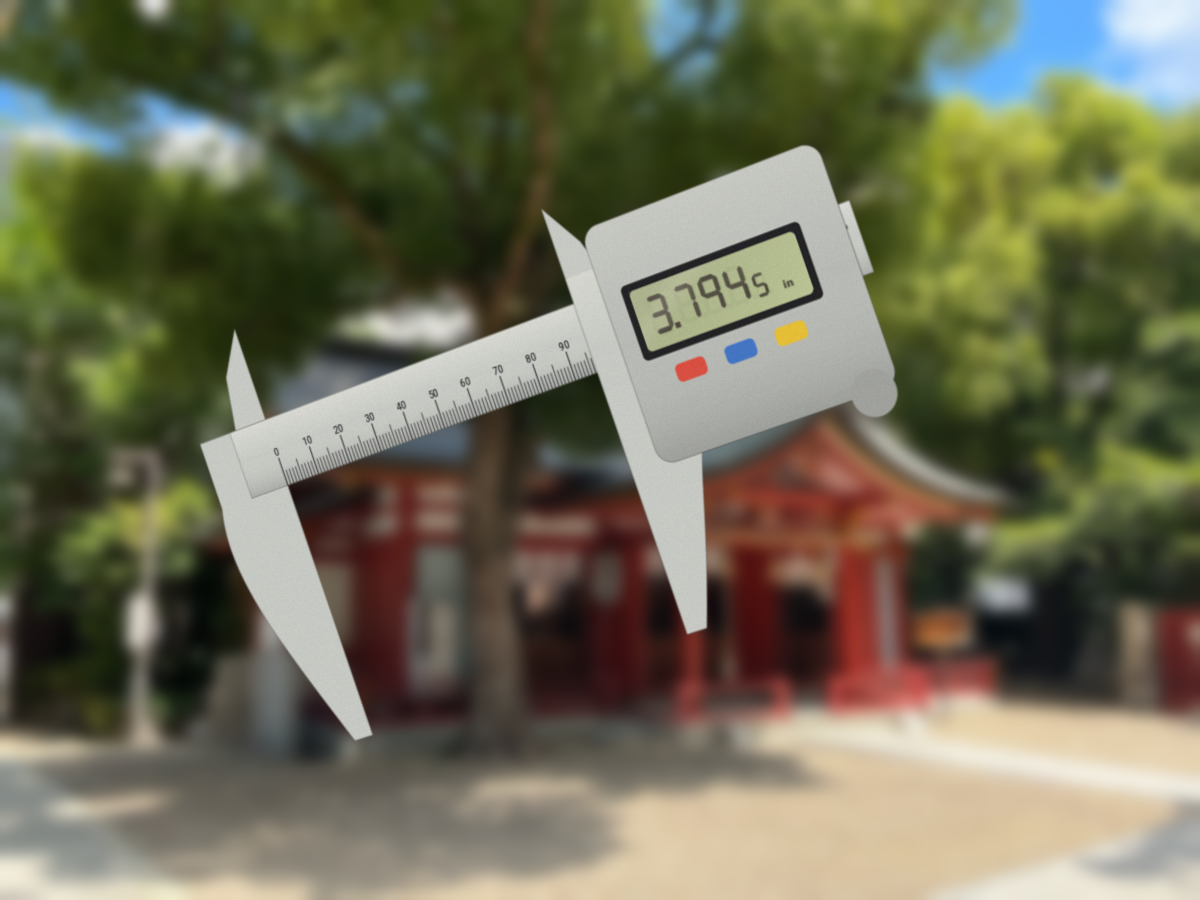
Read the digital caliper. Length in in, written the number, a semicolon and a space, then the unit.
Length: 3.7945; in
